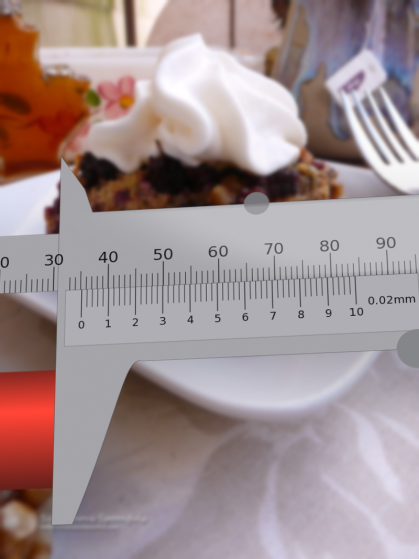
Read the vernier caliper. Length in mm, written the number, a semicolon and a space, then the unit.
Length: 35.2; mm
